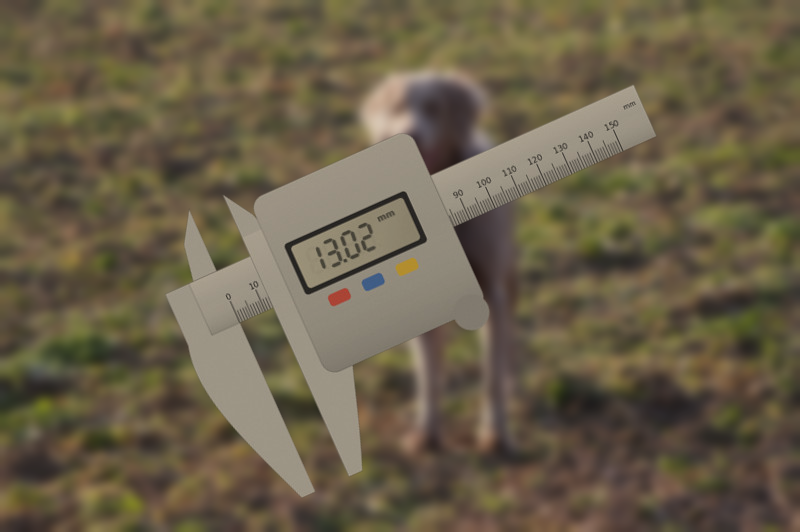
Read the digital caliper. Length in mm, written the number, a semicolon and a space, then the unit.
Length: 13.02; mm
